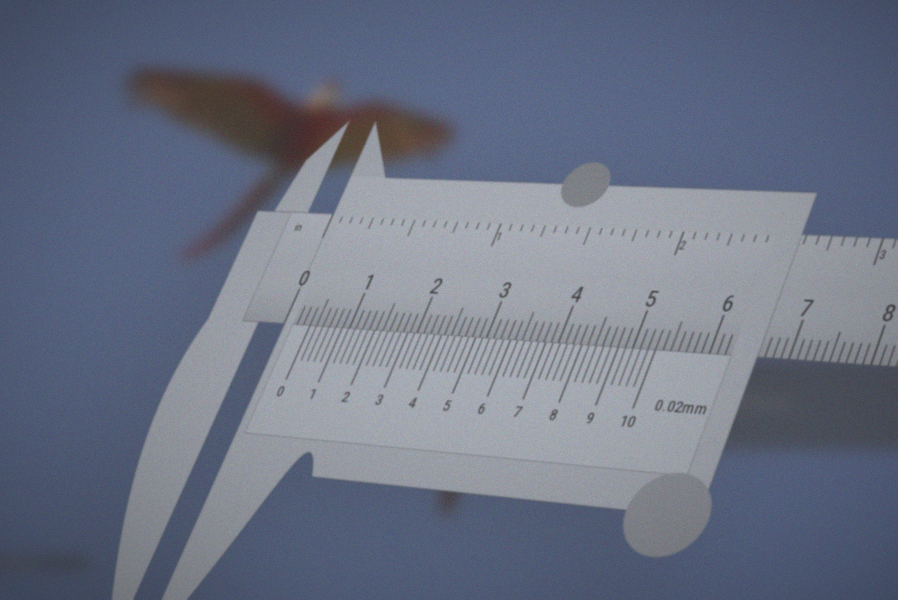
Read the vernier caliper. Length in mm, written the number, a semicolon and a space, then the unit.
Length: 4.0; mm
